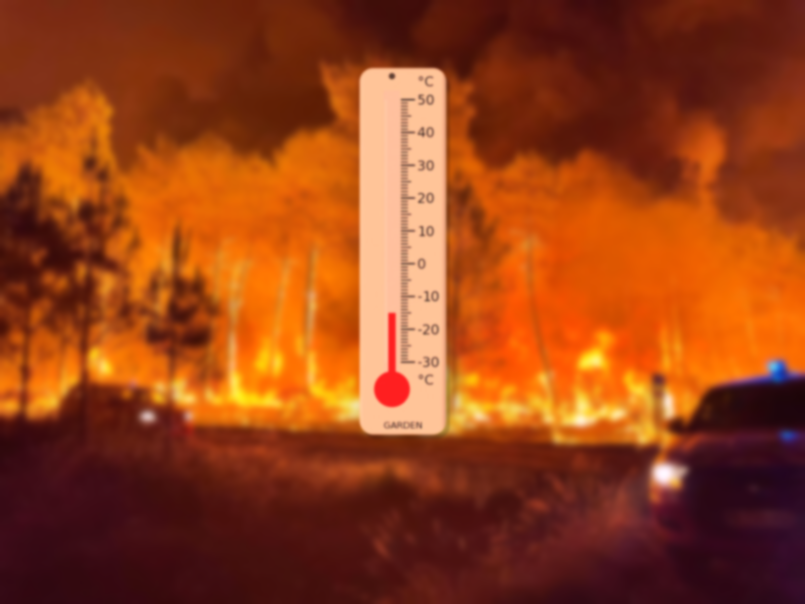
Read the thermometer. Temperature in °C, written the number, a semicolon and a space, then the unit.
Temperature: -15; °C
